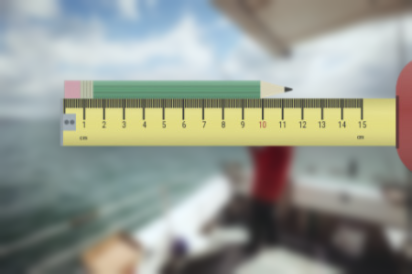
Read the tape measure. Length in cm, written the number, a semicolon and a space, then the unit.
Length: 11.5; cm
